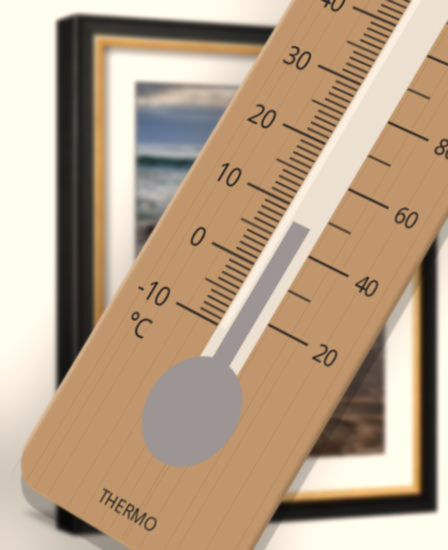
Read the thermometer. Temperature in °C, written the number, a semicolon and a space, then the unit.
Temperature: 8; °C
